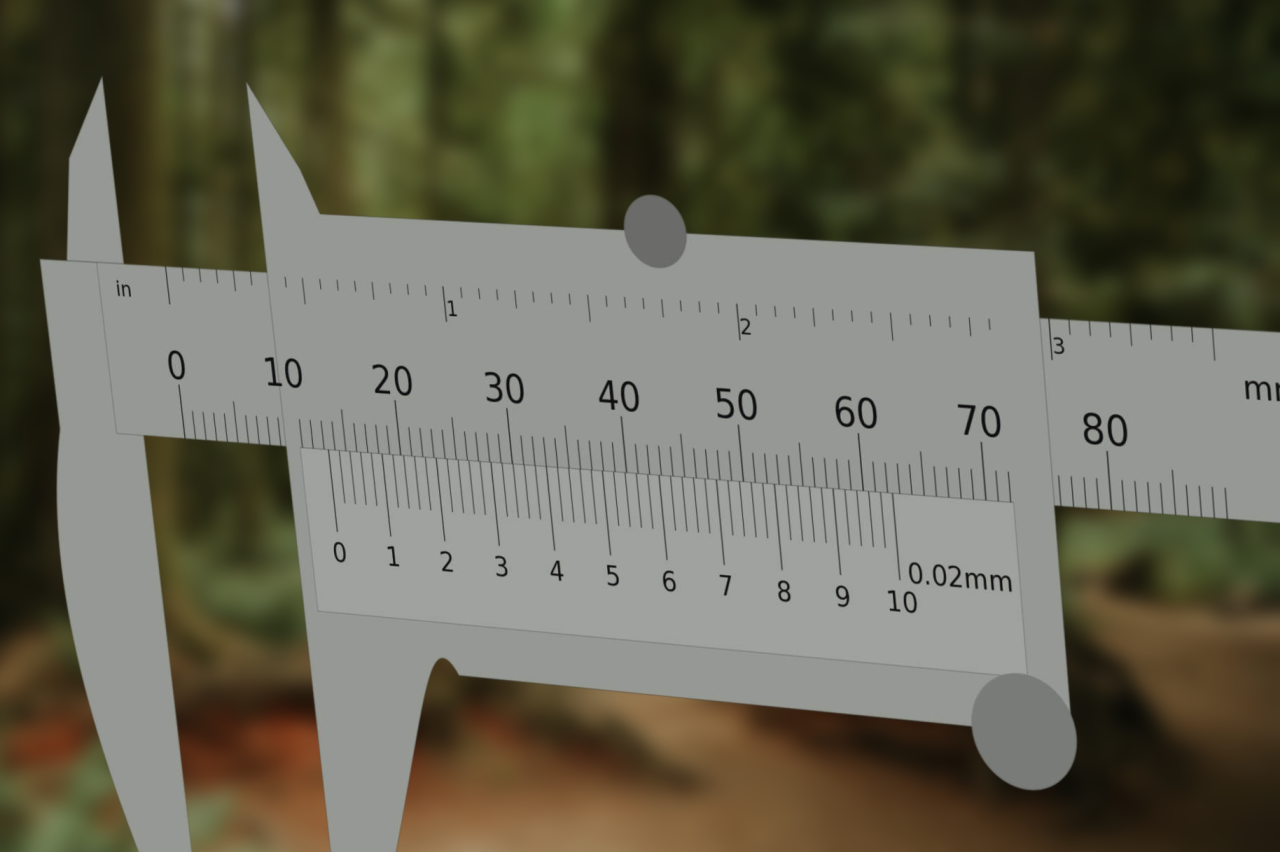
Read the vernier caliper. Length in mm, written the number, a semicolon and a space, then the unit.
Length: 13.4; mm
